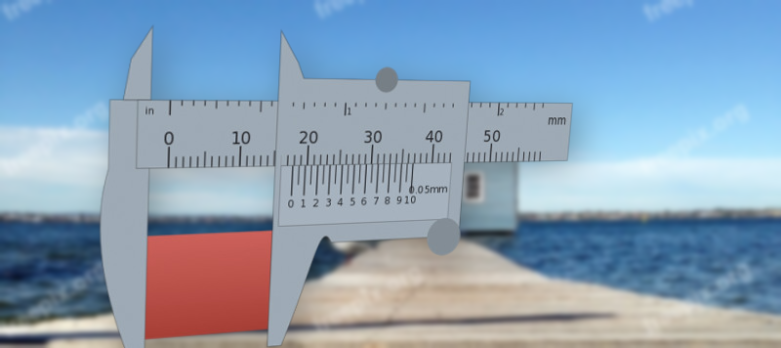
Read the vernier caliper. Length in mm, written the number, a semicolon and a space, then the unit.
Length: 17.8; mm
